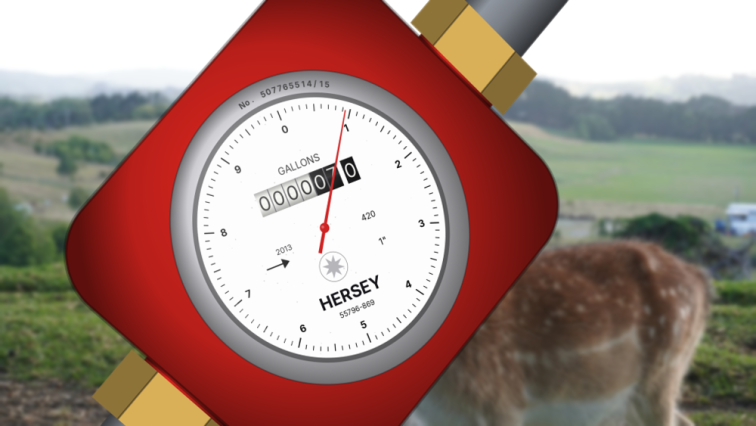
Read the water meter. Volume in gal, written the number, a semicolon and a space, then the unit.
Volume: 70.9; gal
